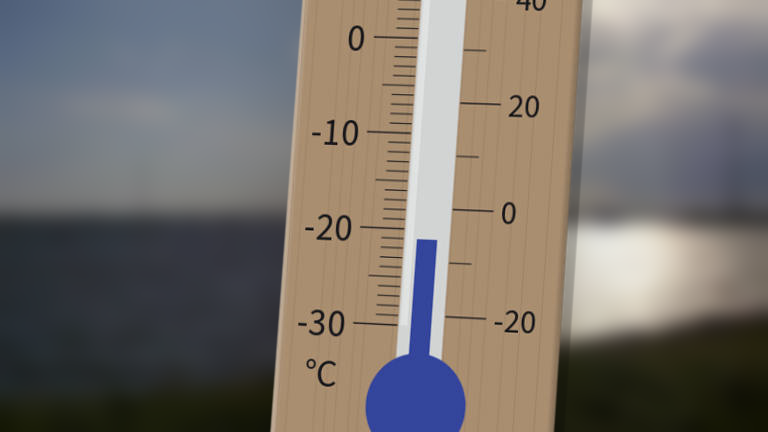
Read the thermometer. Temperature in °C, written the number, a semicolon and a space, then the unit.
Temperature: -21; °C
